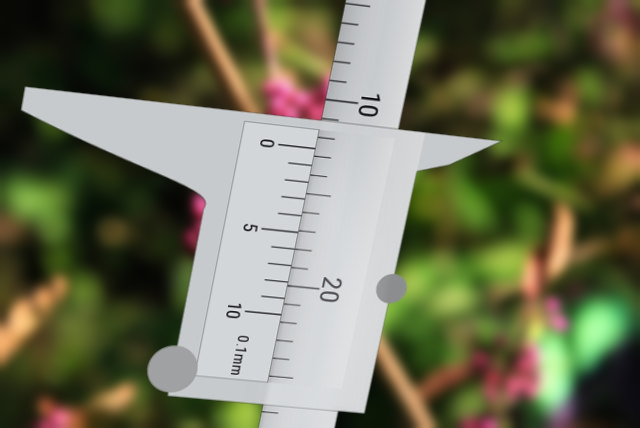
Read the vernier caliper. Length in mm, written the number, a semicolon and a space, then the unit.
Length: 12.6; mm
